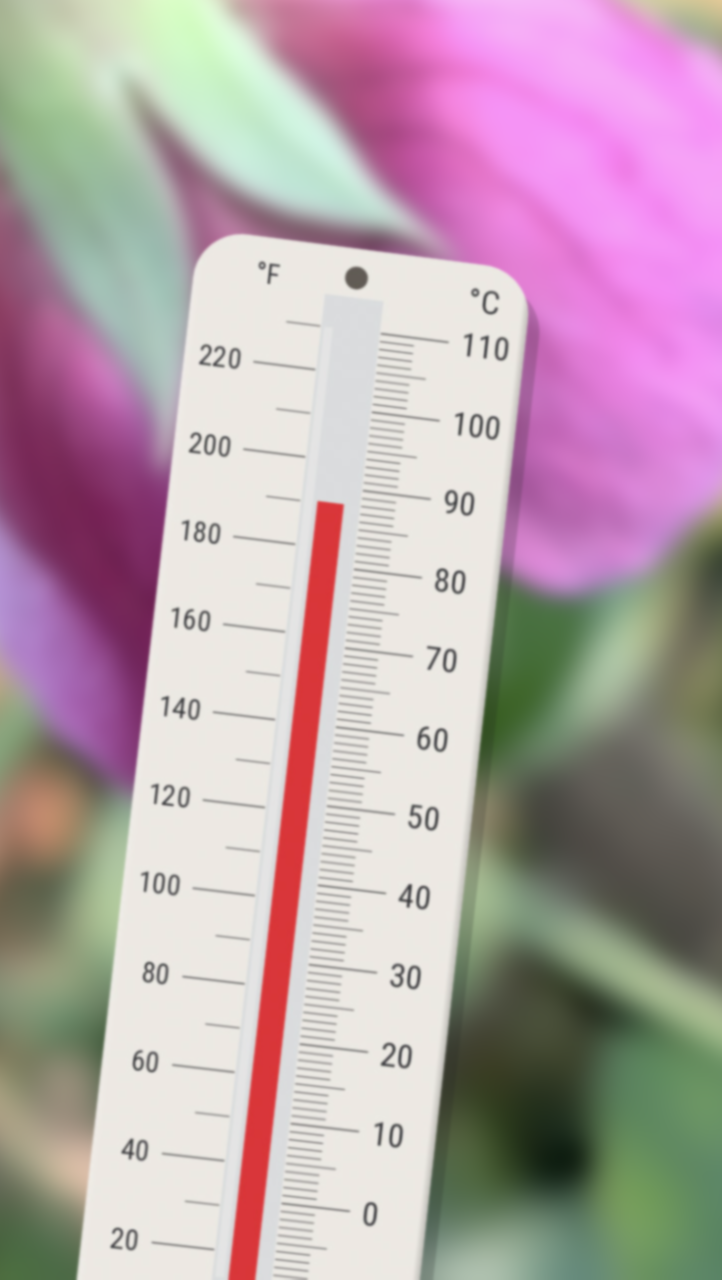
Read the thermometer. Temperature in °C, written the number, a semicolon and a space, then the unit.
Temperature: 88; °C
